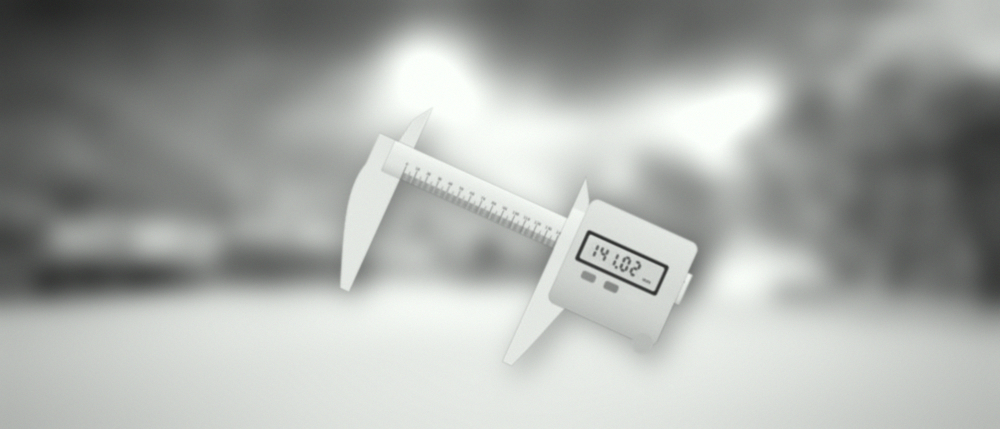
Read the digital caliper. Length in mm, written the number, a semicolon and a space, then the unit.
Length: 141.02; mm
